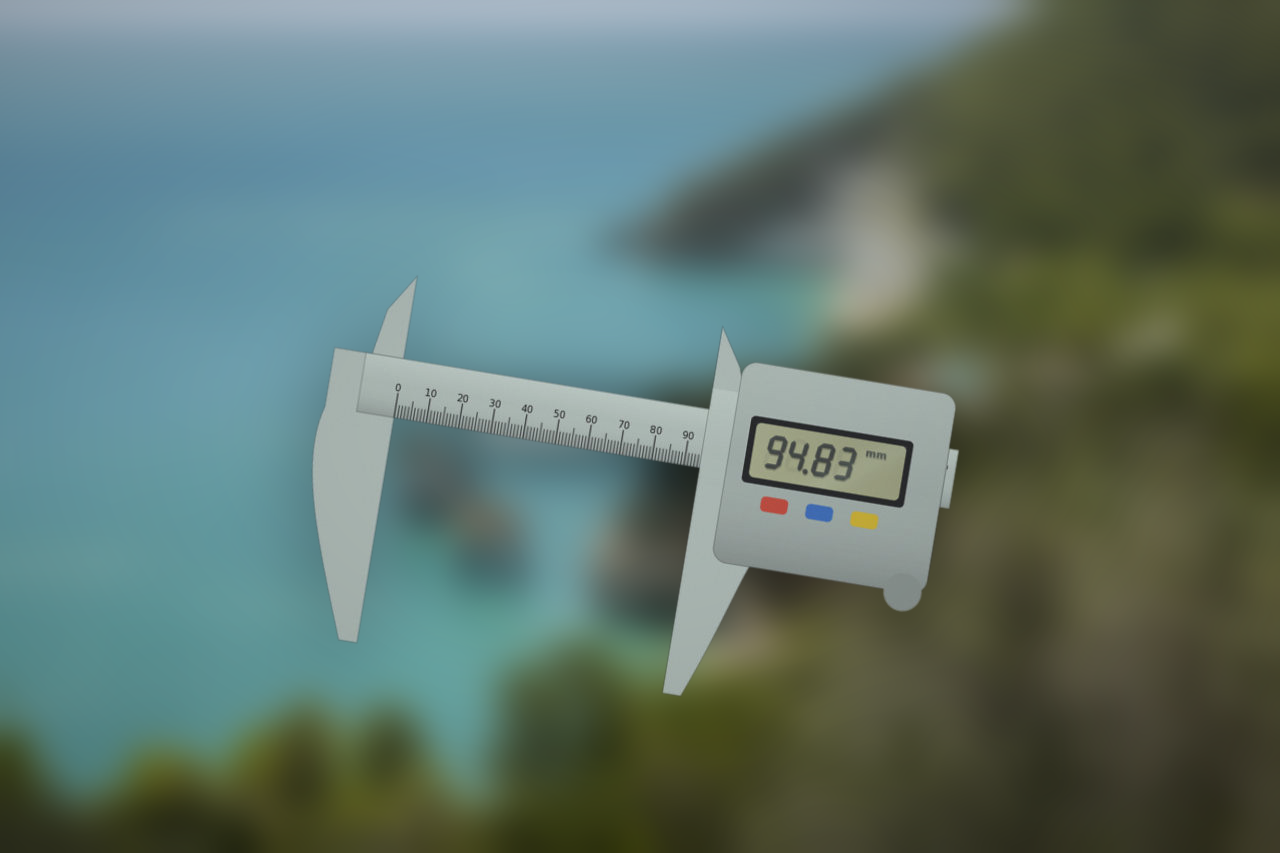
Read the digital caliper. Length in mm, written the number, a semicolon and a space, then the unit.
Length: 94.83; mm
